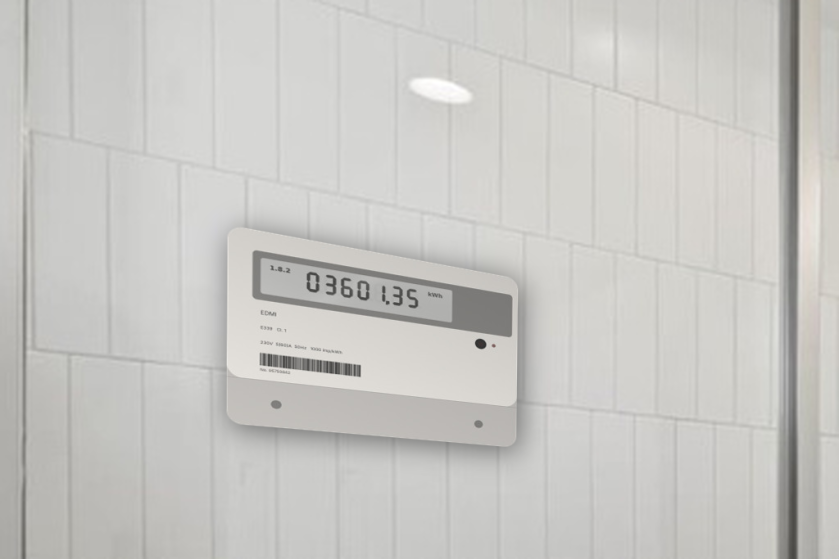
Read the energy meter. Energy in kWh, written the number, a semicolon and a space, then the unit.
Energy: 3601.35; kWh
